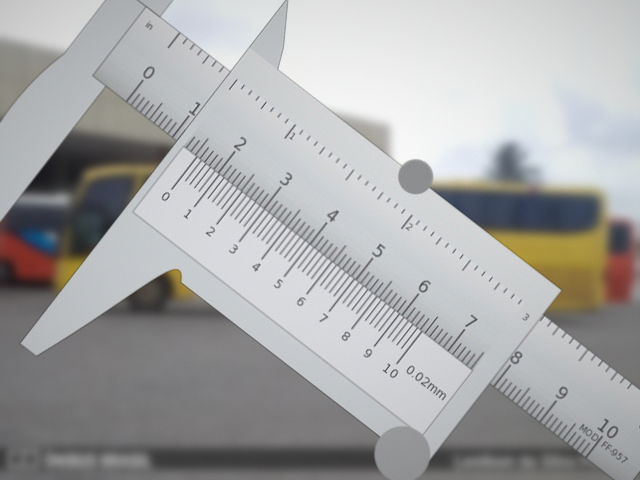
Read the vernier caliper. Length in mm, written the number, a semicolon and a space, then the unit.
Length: 15.4; mm
